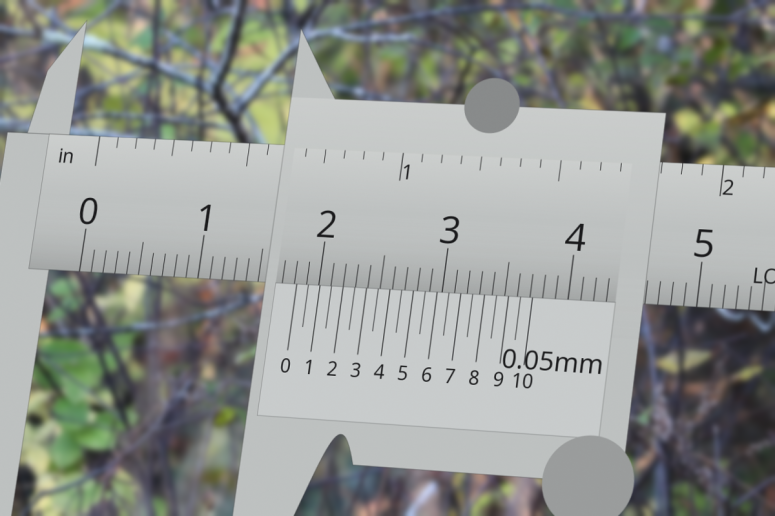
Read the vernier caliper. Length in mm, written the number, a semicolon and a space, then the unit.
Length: 18.2; mm
